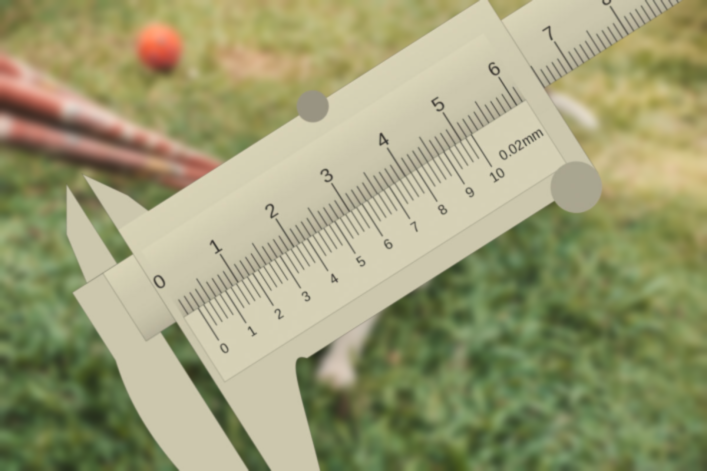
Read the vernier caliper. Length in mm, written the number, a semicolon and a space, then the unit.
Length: 2.8; mm
